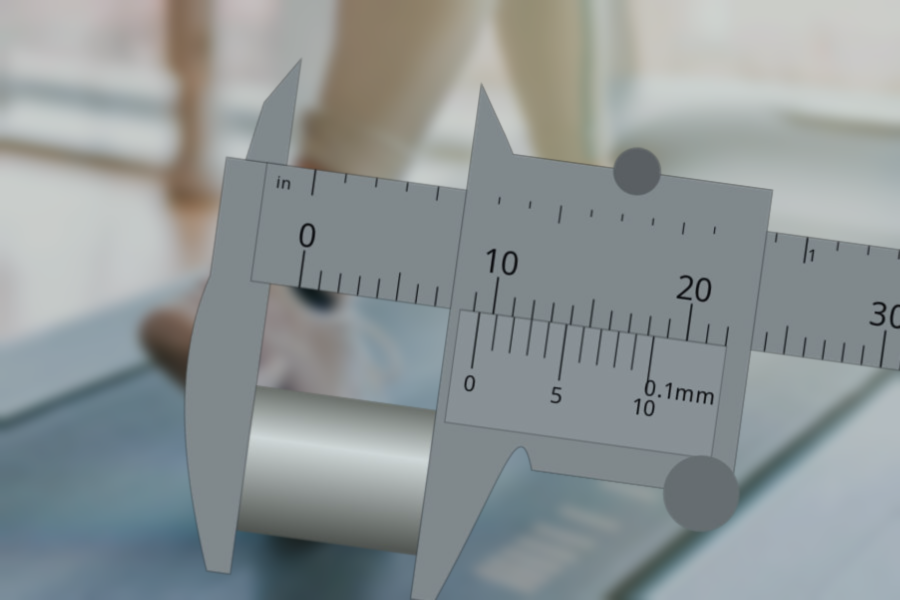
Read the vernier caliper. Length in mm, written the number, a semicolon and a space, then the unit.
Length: 9.3; mm
